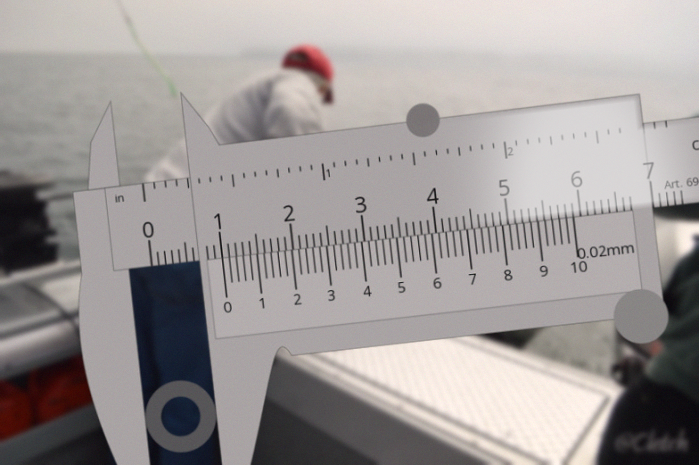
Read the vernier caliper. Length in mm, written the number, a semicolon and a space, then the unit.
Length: 10.0; mm
